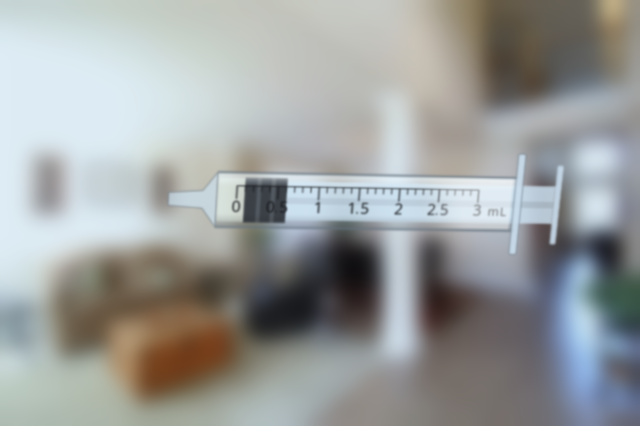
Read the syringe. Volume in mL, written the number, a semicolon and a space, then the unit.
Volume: 0.1; mL
